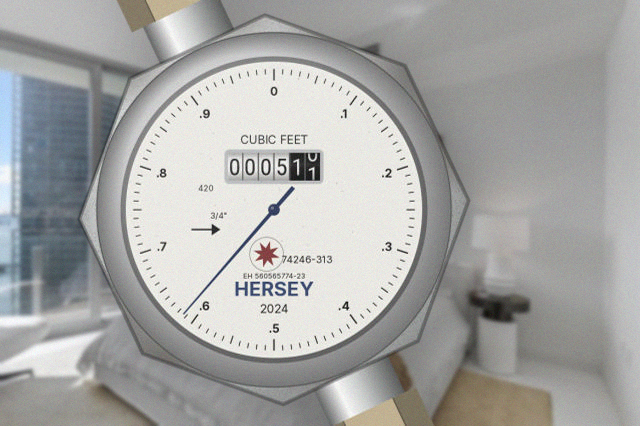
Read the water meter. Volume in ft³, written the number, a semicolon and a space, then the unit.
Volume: 510.61; ft³
